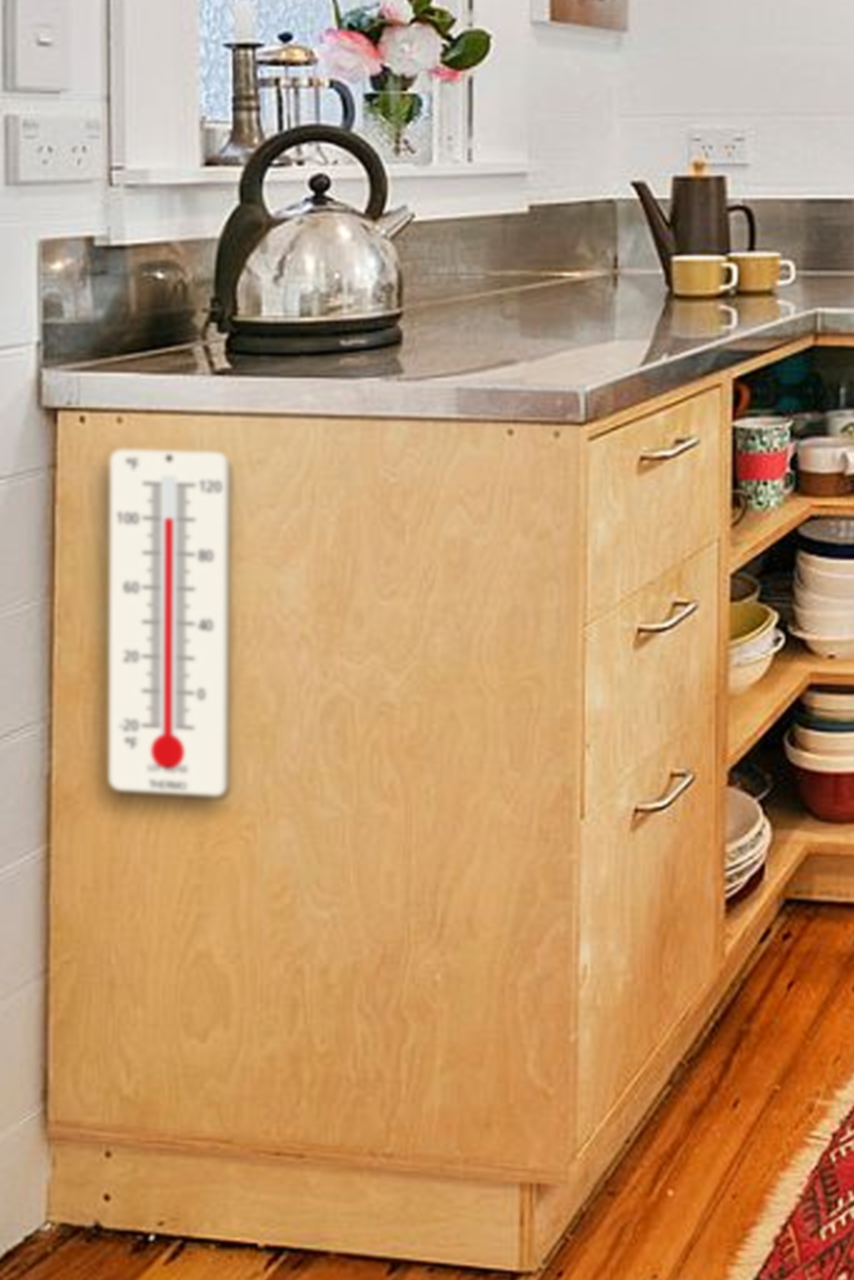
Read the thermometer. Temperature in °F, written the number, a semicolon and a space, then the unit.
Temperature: 100; °F
